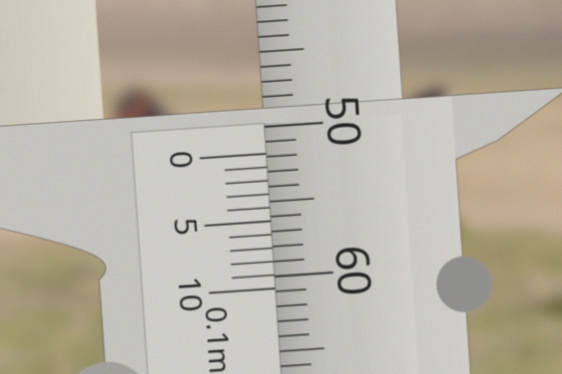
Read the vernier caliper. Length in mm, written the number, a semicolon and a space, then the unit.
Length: 51.8; mm
